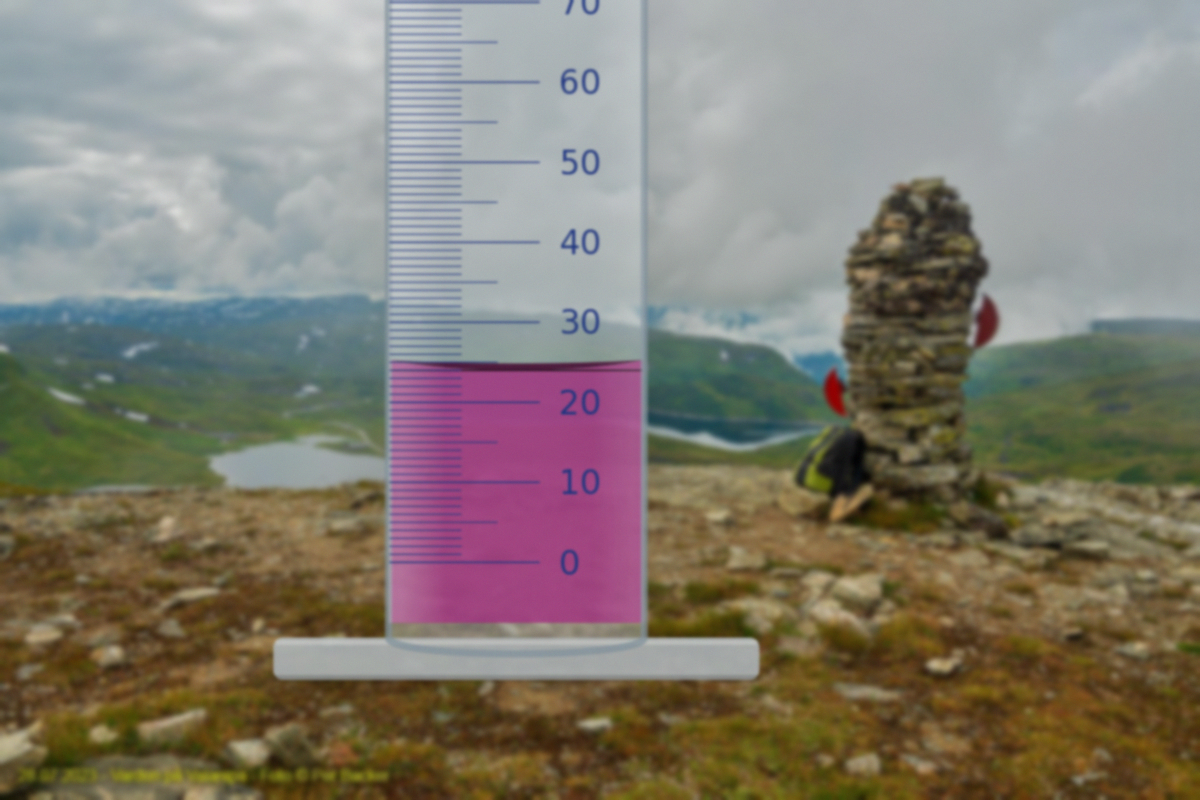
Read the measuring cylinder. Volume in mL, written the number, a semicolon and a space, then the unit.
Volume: 24; mL
